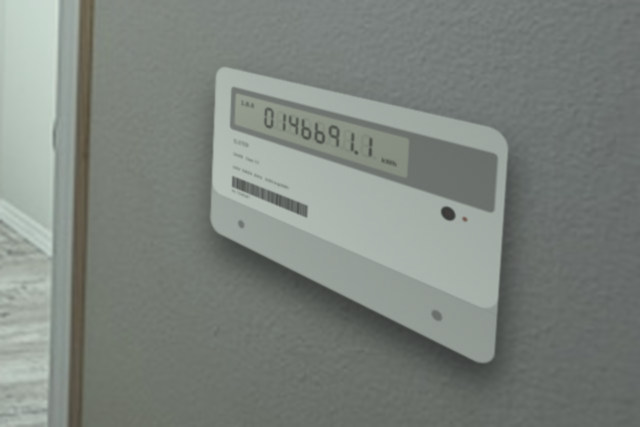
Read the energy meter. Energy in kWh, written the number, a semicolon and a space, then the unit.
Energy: 146691.1; kWh
